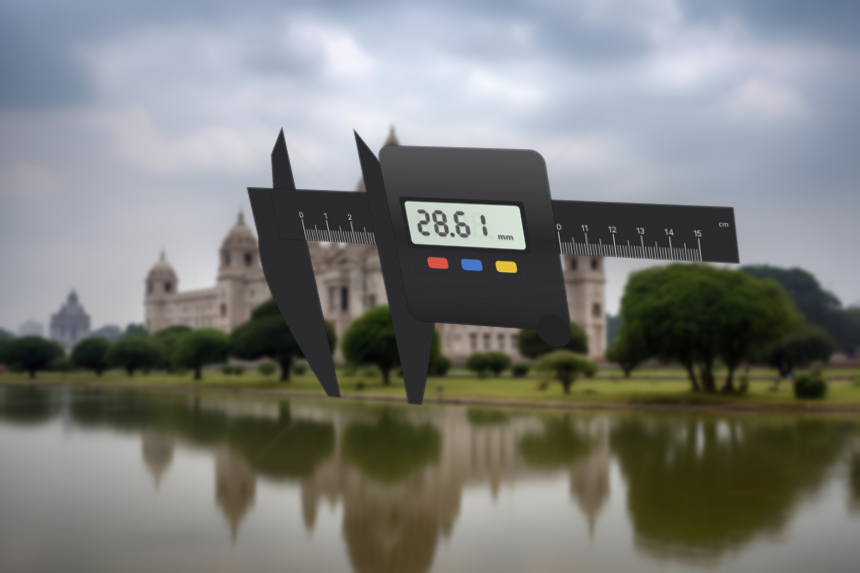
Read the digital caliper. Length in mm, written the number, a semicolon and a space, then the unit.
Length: 28.61; mm
